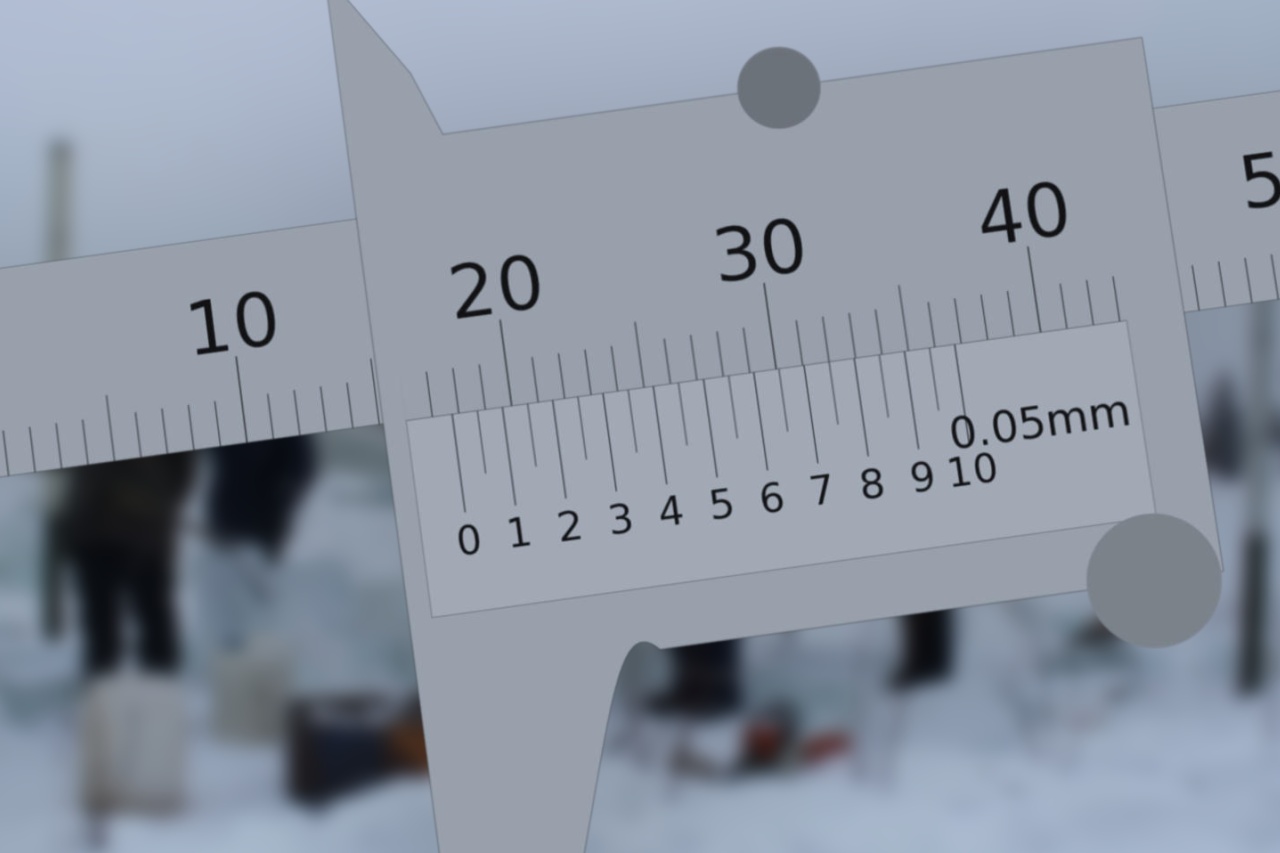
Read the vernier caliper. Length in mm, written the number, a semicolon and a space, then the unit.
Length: 17.75; mm
